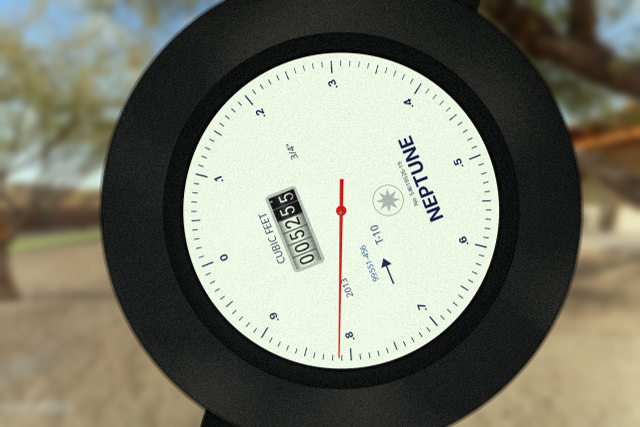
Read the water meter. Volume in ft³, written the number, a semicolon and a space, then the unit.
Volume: 5254.81; ft³
